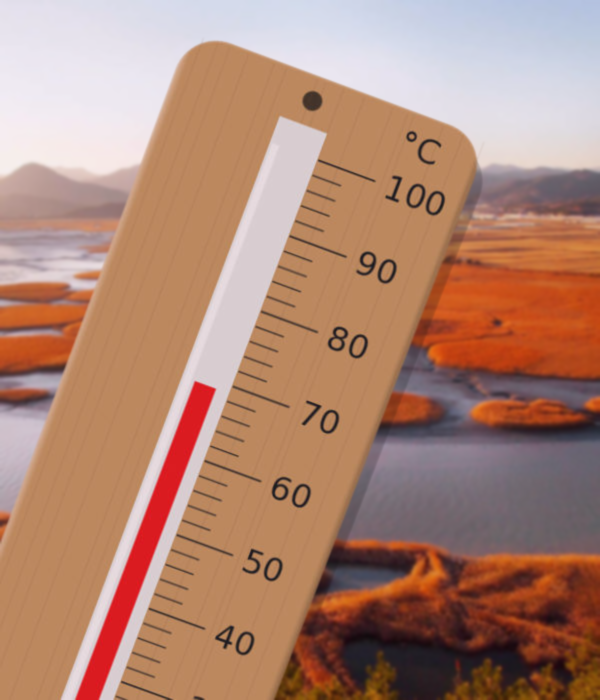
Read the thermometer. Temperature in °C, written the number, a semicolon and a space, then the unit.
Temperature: 69; °C
